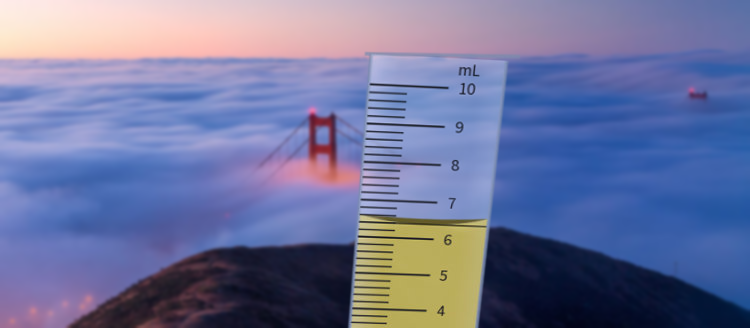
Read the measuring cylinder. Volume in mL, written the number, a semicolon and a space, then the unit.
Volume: 6.4; mL
